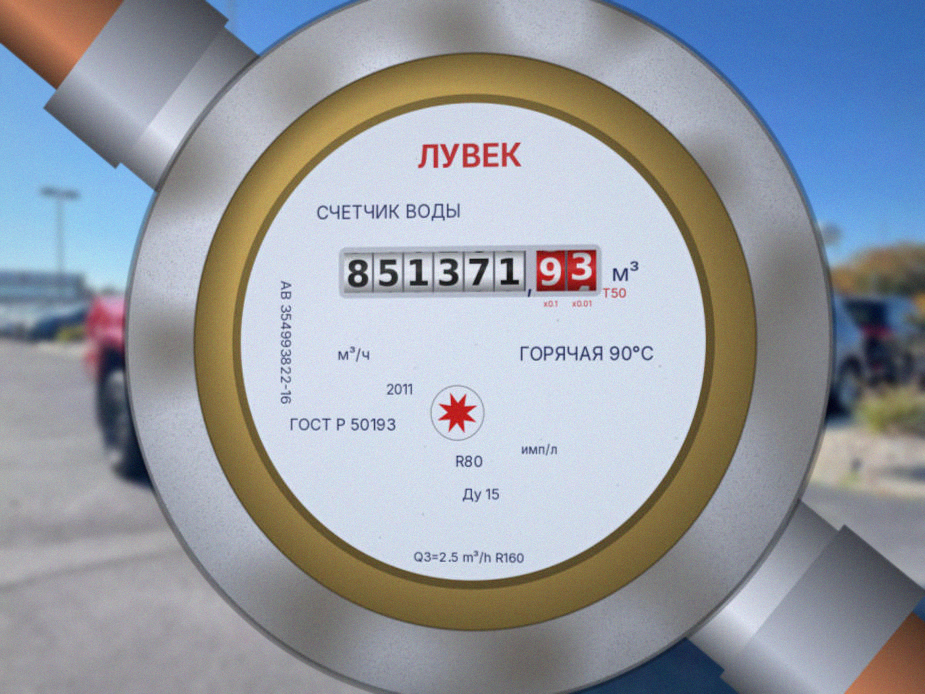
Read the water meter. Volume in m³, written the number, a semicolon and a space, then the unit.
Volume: 851371.93; m³
